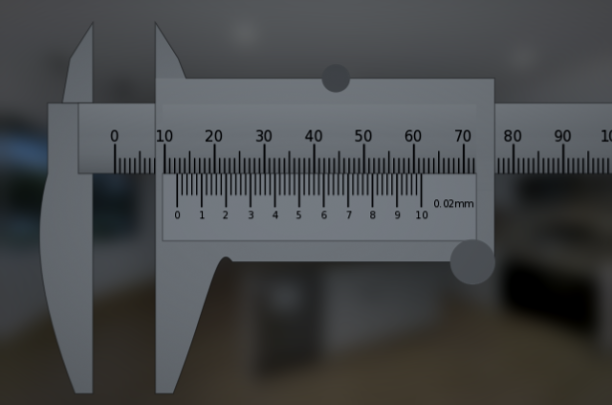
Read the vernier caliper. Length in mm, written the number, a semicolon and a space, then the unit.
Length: 12.5; mm
